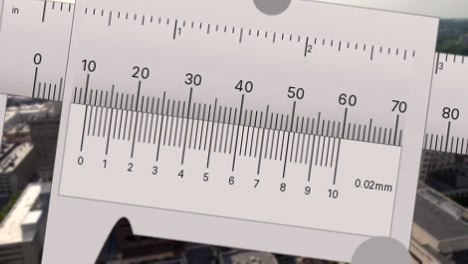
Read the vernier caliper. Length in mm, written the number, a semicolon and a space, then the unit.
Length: 10.5; mm
